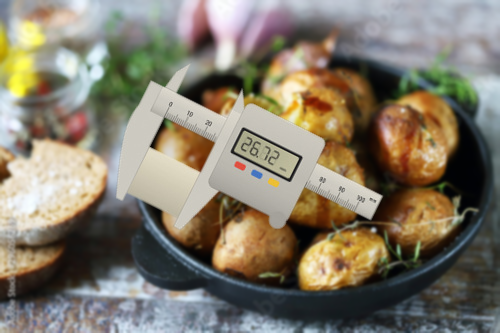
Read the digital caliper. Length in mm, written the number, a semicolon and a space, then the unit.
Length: 26.72; mm
